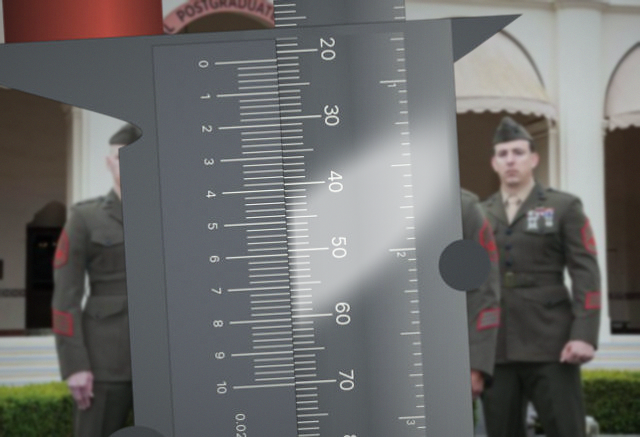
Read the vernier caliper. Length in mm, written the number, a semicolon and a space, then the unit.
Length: 21.2; mm
